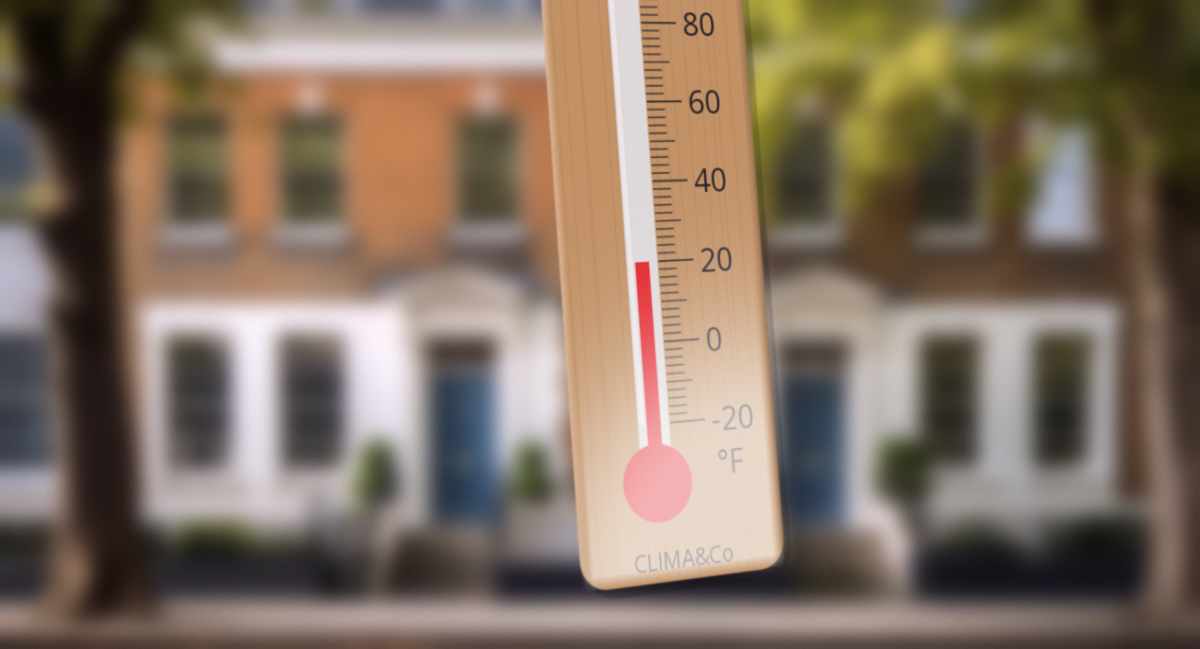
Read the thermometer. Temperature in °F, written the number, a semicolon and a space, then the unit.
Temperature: 20; °F
